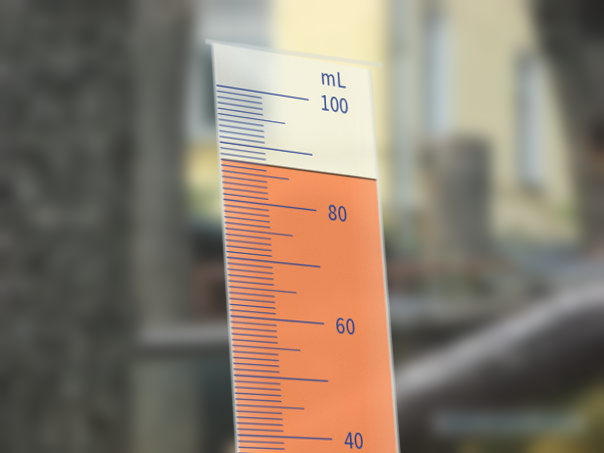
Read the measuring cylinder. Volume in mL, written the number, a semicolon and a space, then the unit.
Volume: 87; mL
